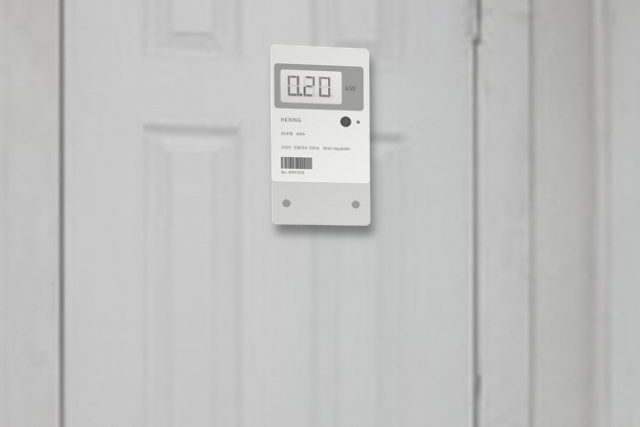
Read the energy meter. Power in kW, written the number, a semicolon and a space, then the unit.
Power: 0.20; kW
